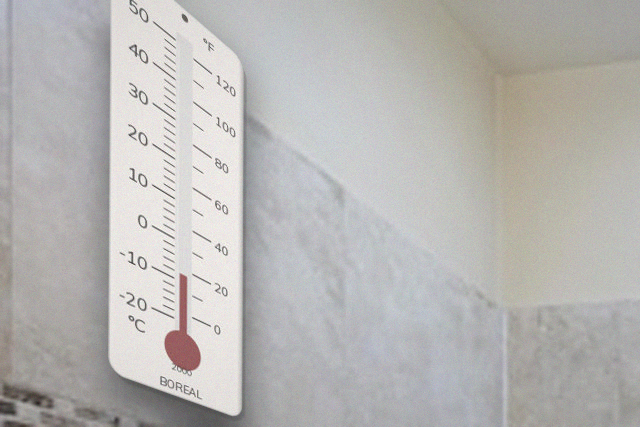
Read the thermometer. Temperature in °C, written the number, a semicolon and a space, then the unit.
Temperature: -8; °C
